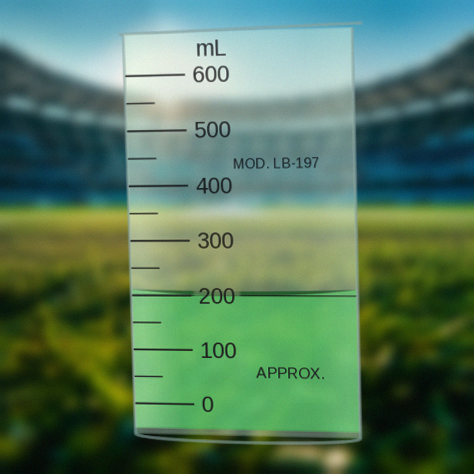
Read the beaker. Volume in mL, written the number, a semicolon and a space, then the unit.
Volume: 200; mL
